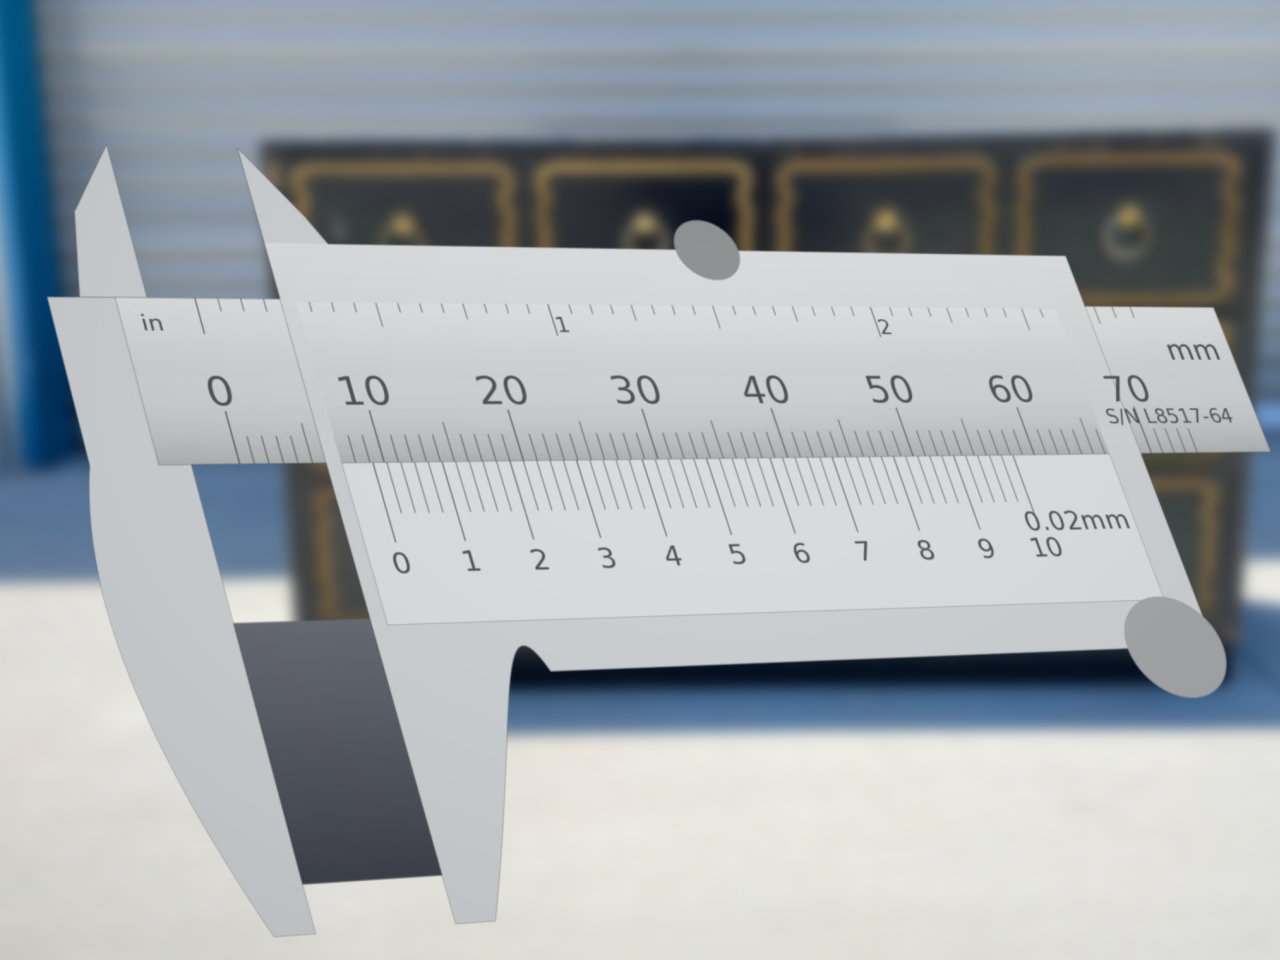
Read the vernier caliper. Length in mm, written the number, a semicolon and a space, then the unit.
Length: 9.2; mm
